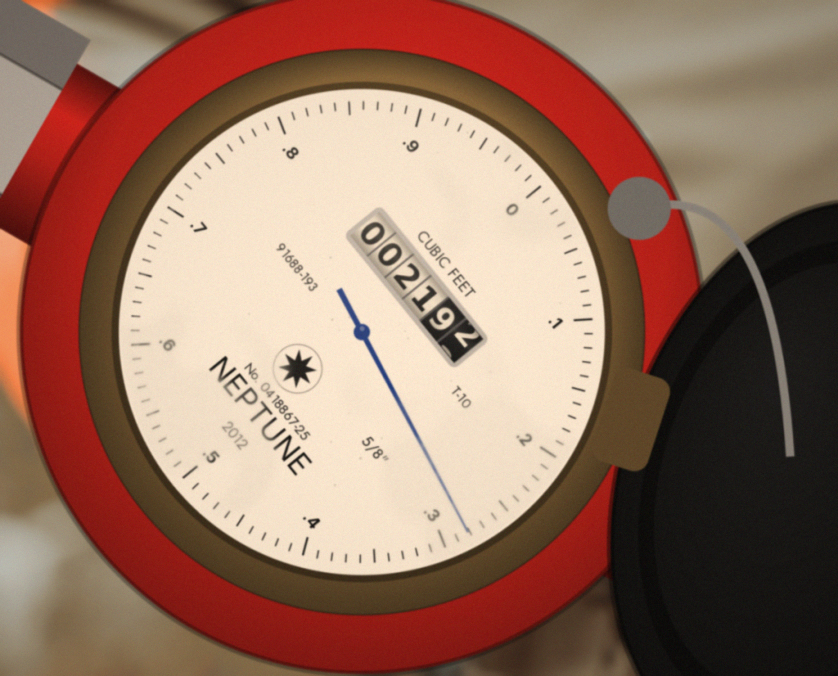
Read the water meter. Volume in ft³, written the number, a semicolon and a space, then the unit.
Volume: 2192.28; ft³
